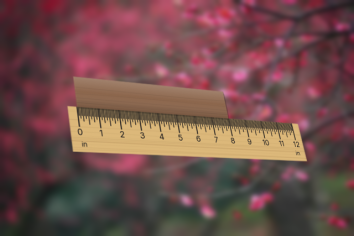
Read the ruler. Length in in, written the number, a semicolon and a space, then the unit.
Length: 8; in
